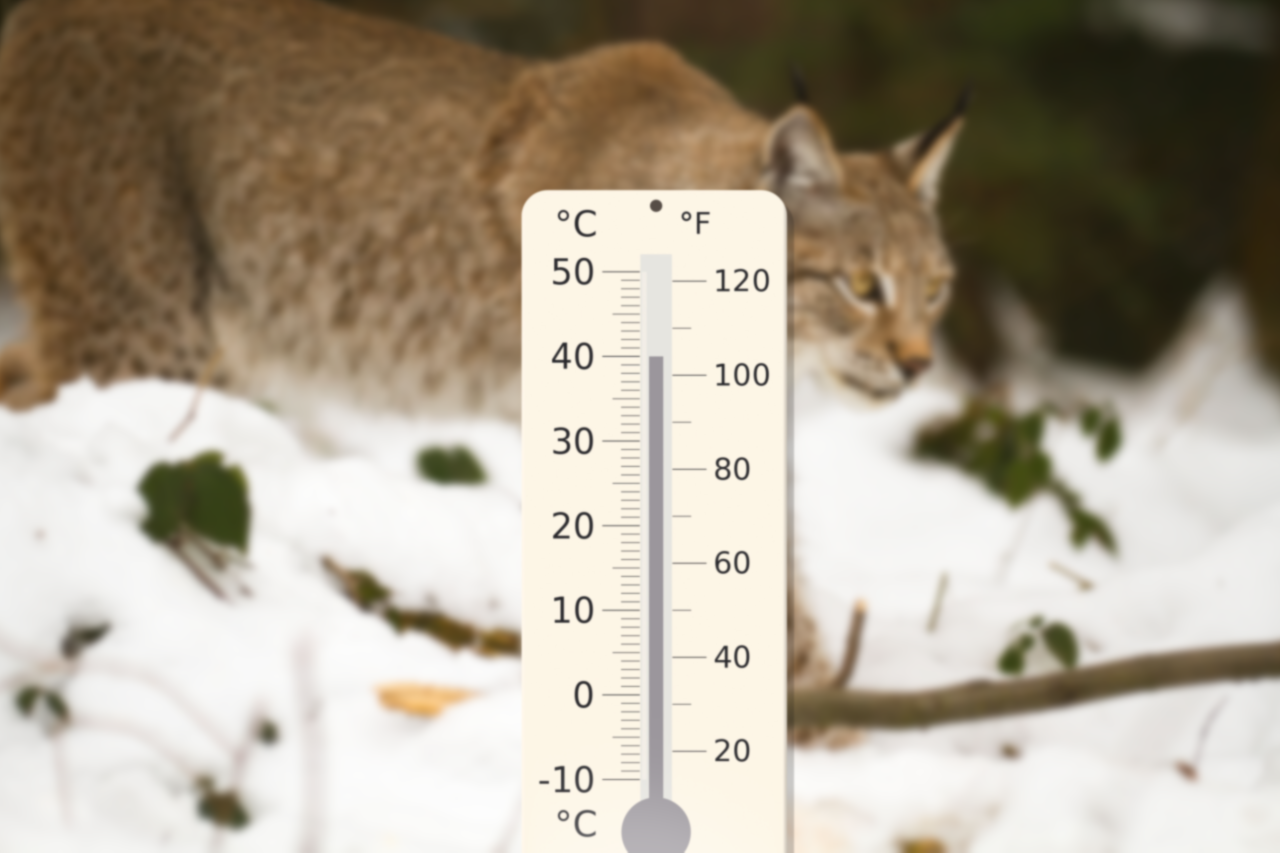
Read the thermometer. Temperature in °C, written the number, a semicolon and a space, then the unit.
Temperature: 40; °C
